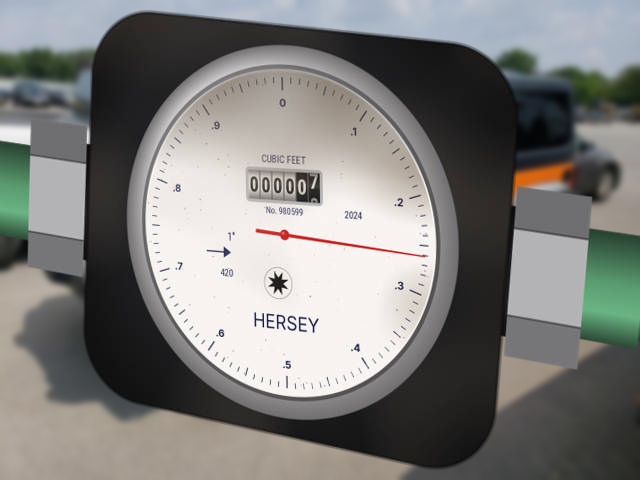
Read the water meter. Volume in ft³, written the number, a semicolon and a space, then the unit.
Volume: 7.26; ft³
